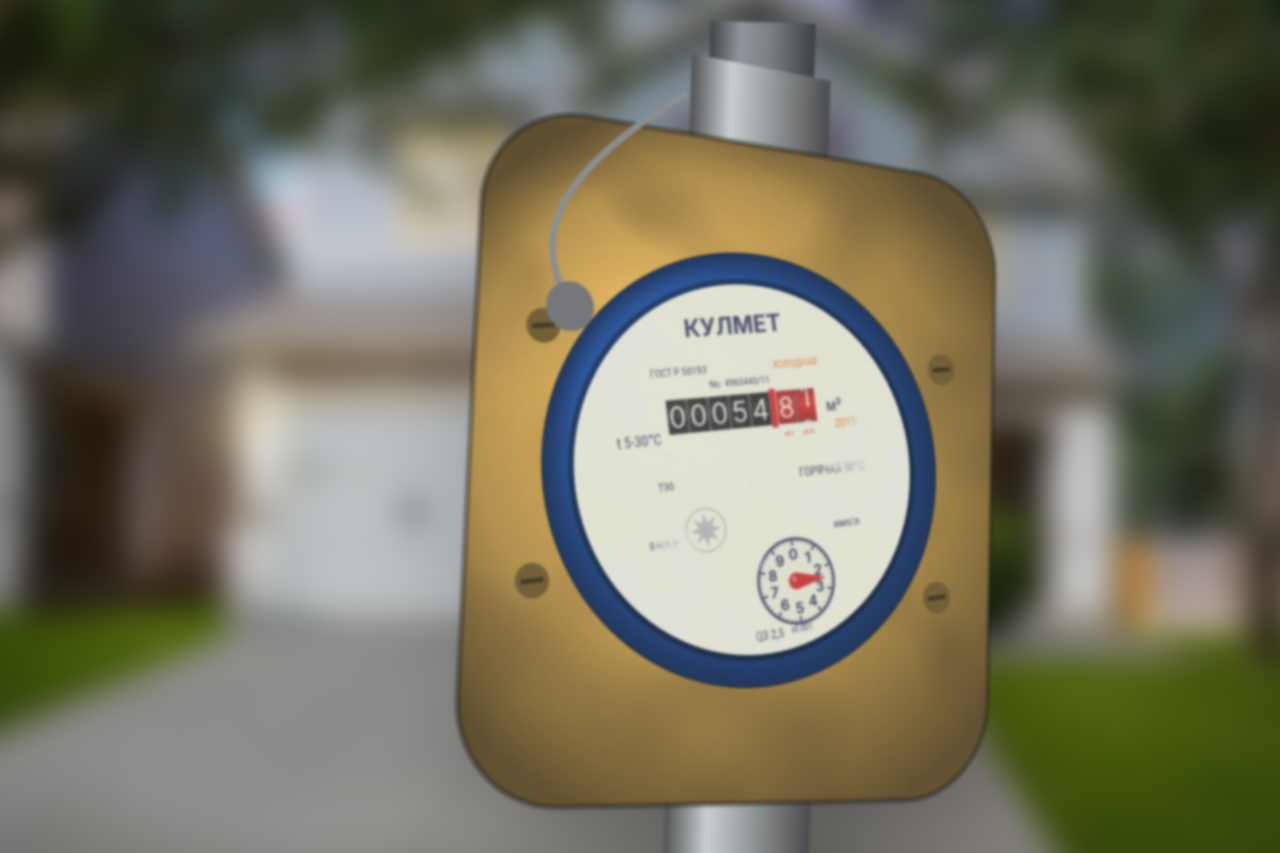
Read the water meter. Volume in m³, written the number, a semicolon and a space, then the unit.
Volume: 54.812; m³
